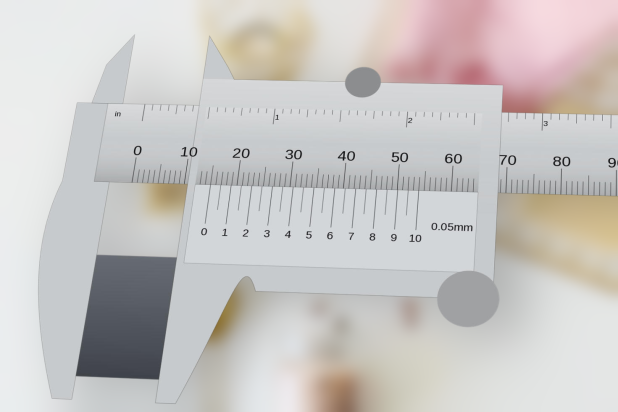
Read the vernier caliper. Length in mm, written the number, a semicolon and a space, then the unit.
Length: 15.0; mm
